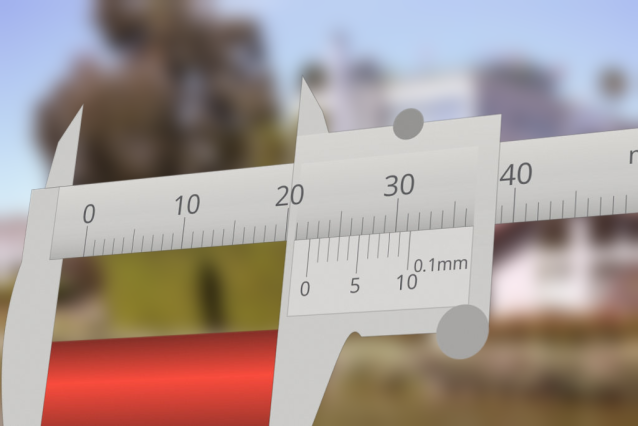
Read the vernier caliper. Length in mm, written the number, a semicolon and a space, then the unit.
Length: 22.3; mm
